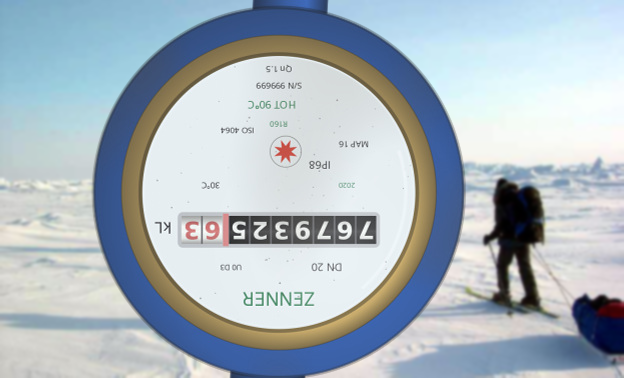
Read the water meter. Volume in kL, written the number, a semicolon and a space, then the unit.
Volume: 7679325.63; kL
